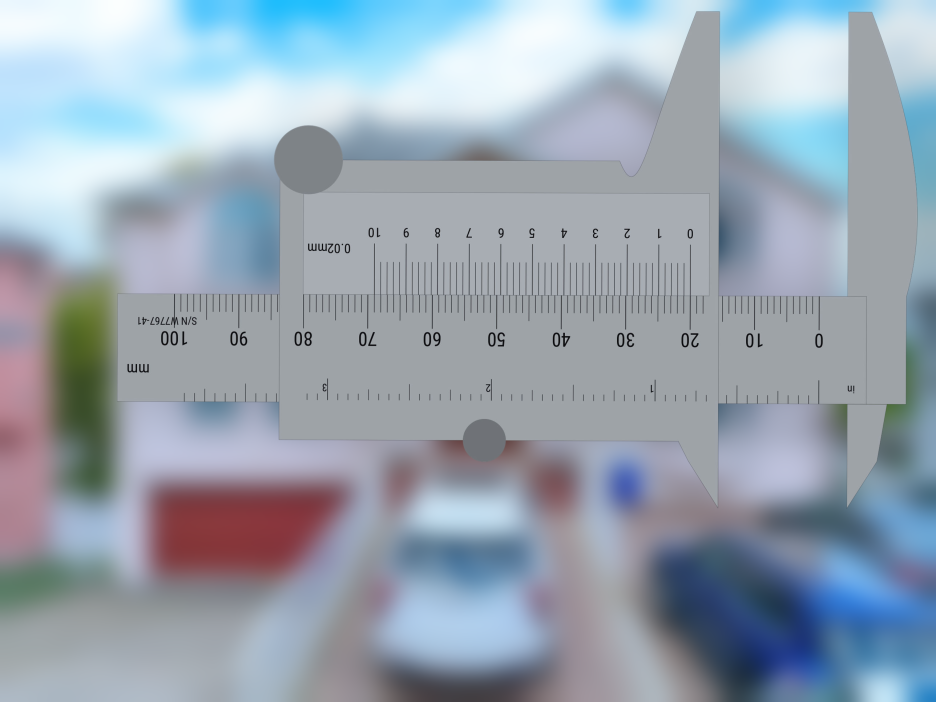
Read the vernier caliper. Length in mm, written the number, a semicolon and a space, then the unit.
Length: 20.0; mm
